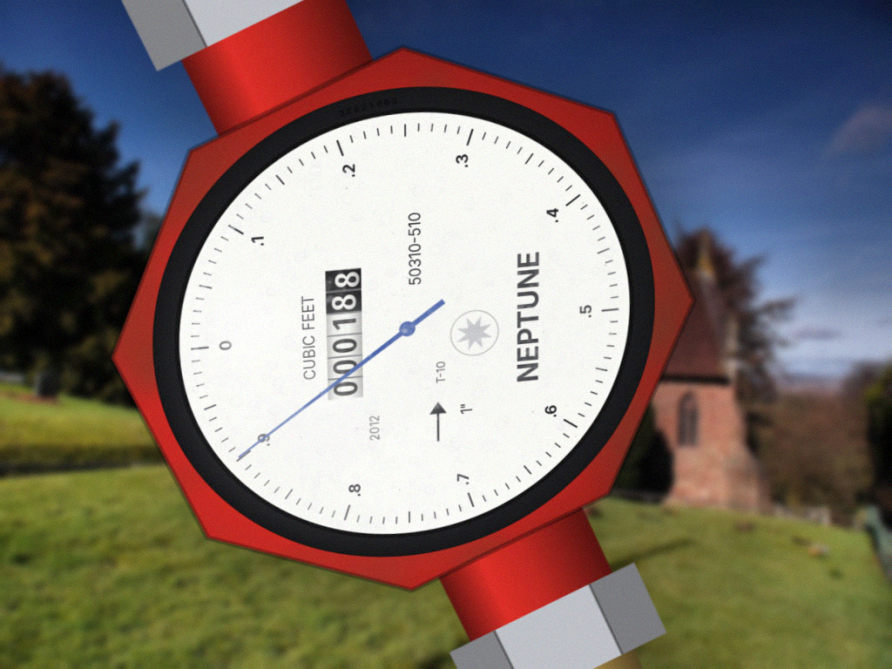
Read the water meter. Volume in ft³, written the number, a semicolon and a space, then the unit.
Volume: 187.90; ft³
